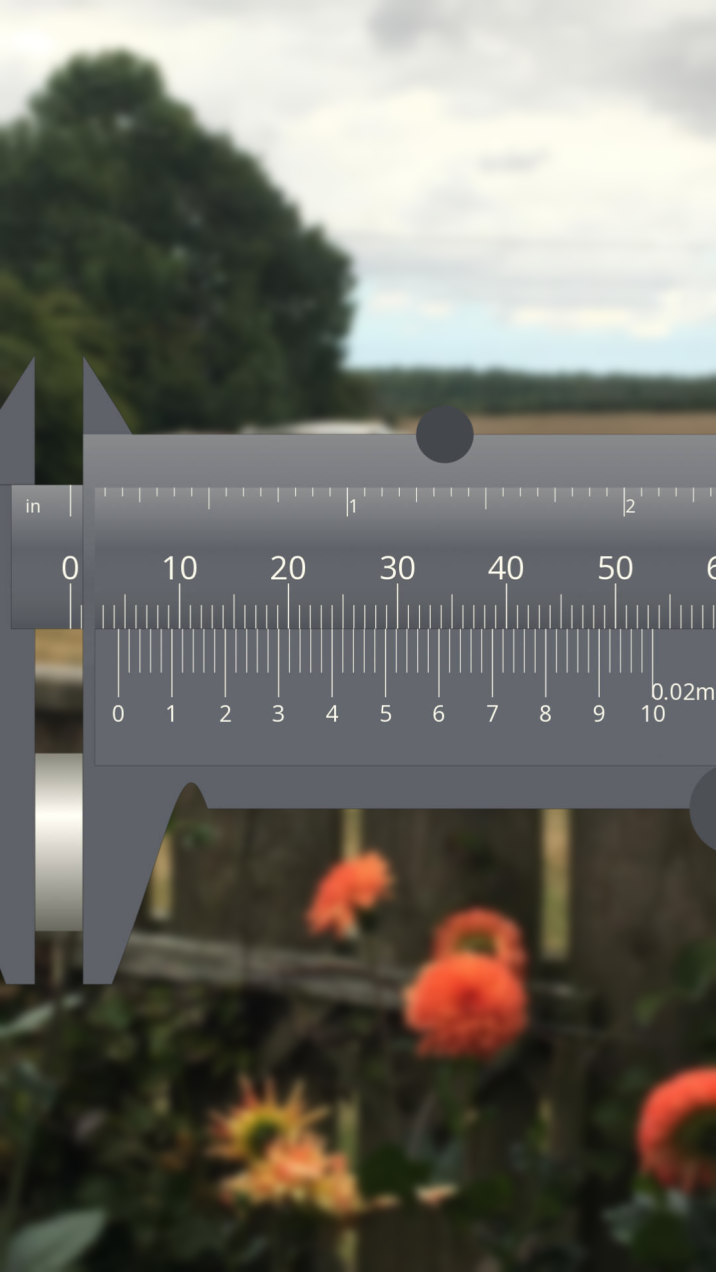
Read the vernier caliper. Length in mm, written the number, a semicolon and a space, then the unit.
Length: 4.4; mm
